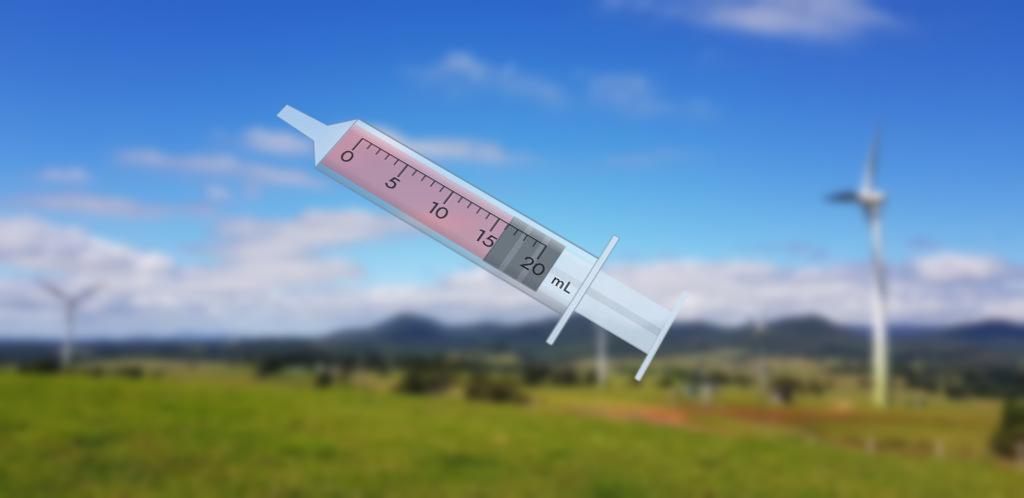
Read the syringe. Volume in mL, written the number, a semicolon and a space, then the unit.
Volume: 16; mL
